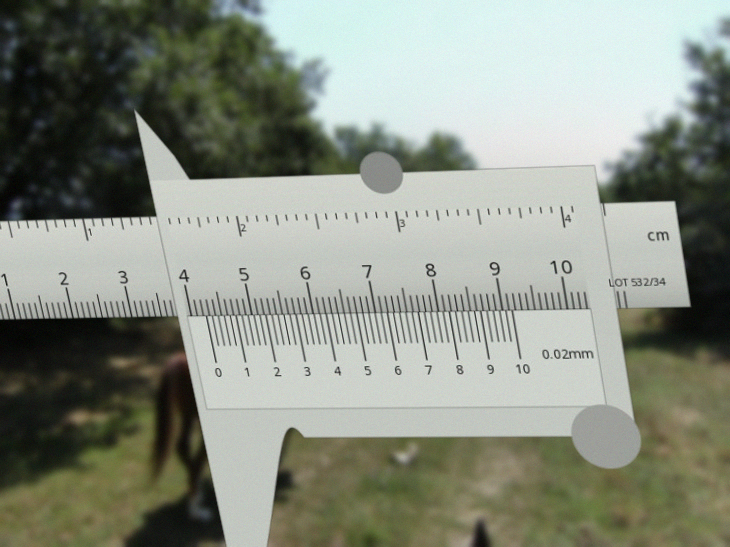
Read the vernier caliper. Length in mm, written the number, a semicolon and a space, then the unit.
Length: 42.5; mm
